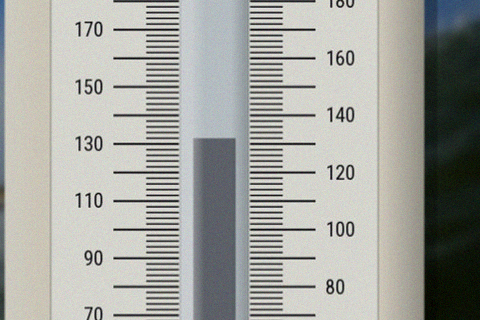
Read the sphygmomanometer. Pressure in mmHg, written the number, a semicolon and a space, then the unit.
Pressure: 132; mmHg
